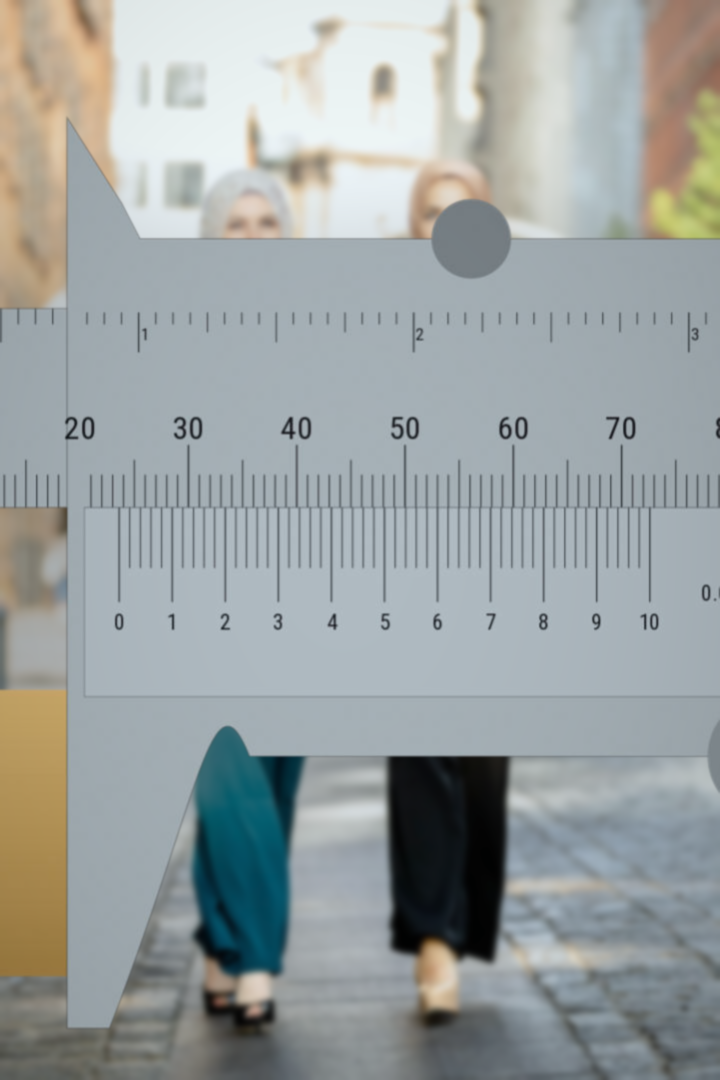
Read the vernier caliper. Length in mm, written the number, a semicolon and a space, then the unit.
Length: 23.6; mm
